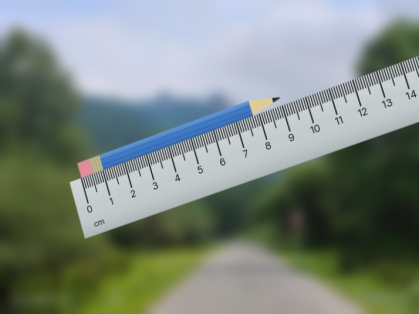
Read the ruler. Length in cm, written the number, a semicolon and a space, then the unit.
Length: 9; cm
